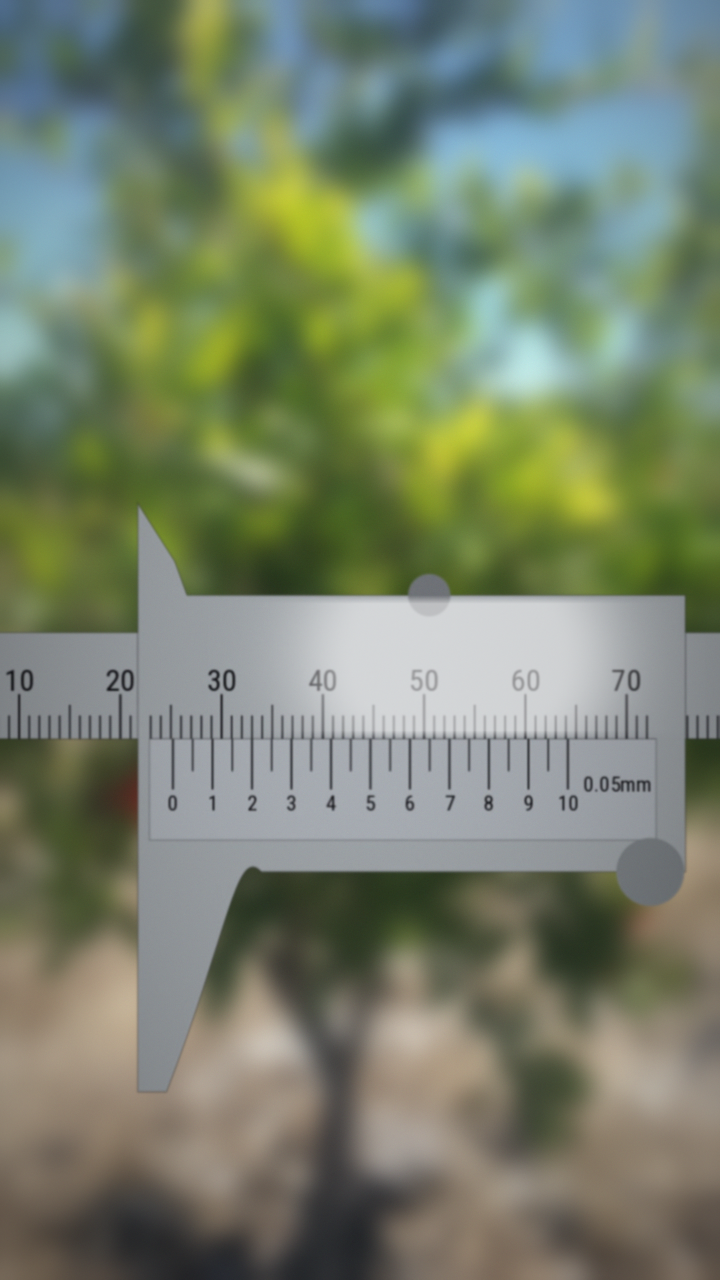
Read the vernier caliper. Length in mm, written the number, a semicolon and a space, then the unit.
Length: 25.2; mm
